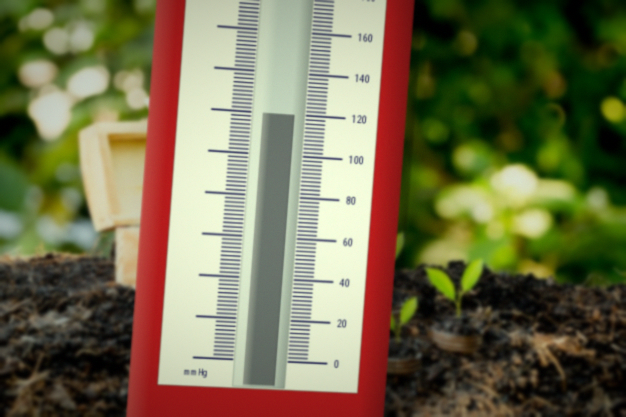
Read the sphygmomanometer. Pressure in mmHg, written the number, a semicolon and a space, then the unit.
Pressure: 120; mmHg
